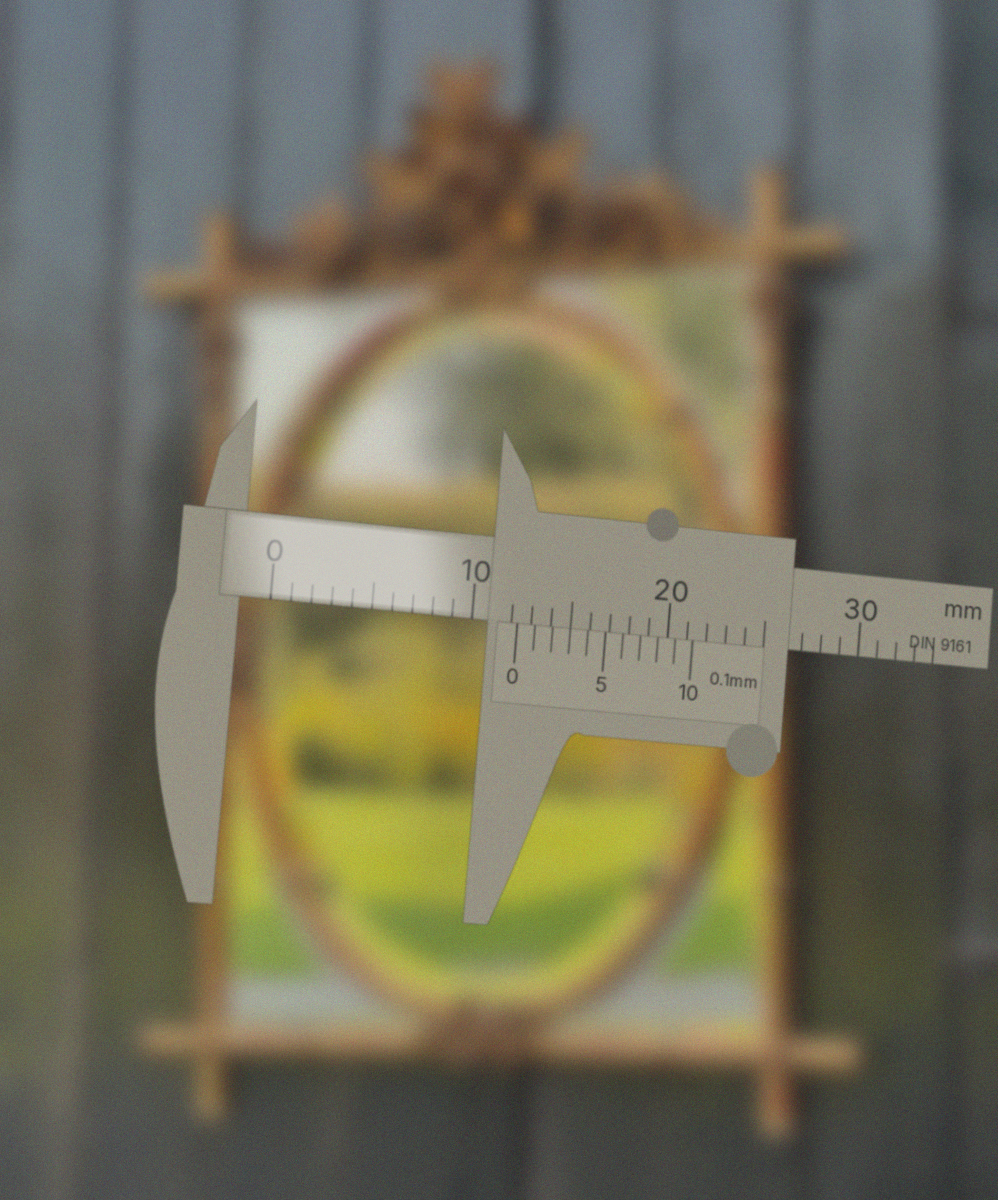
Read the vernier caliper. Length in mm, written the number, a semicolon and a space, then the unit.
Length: 12.3; mm
